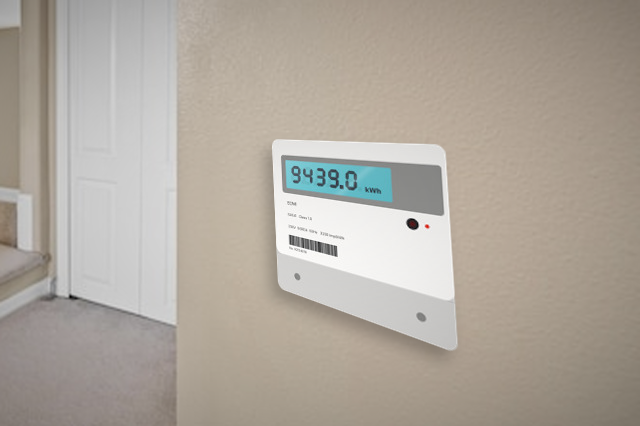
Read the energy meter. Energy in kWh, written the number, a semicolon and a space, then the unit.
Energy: 9439.0; kWh
